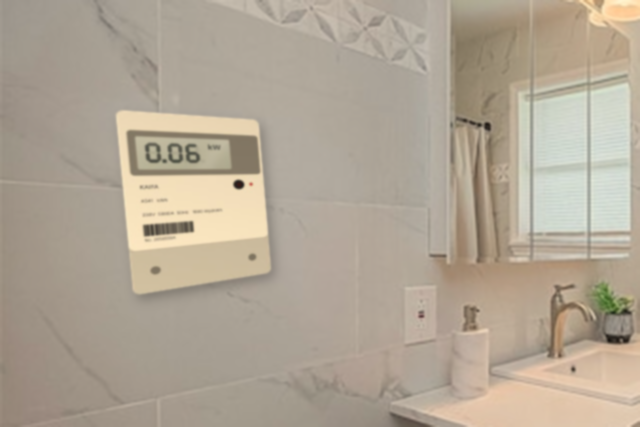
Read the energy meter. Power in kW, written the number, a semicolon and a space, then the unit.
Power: 0.06; kW
